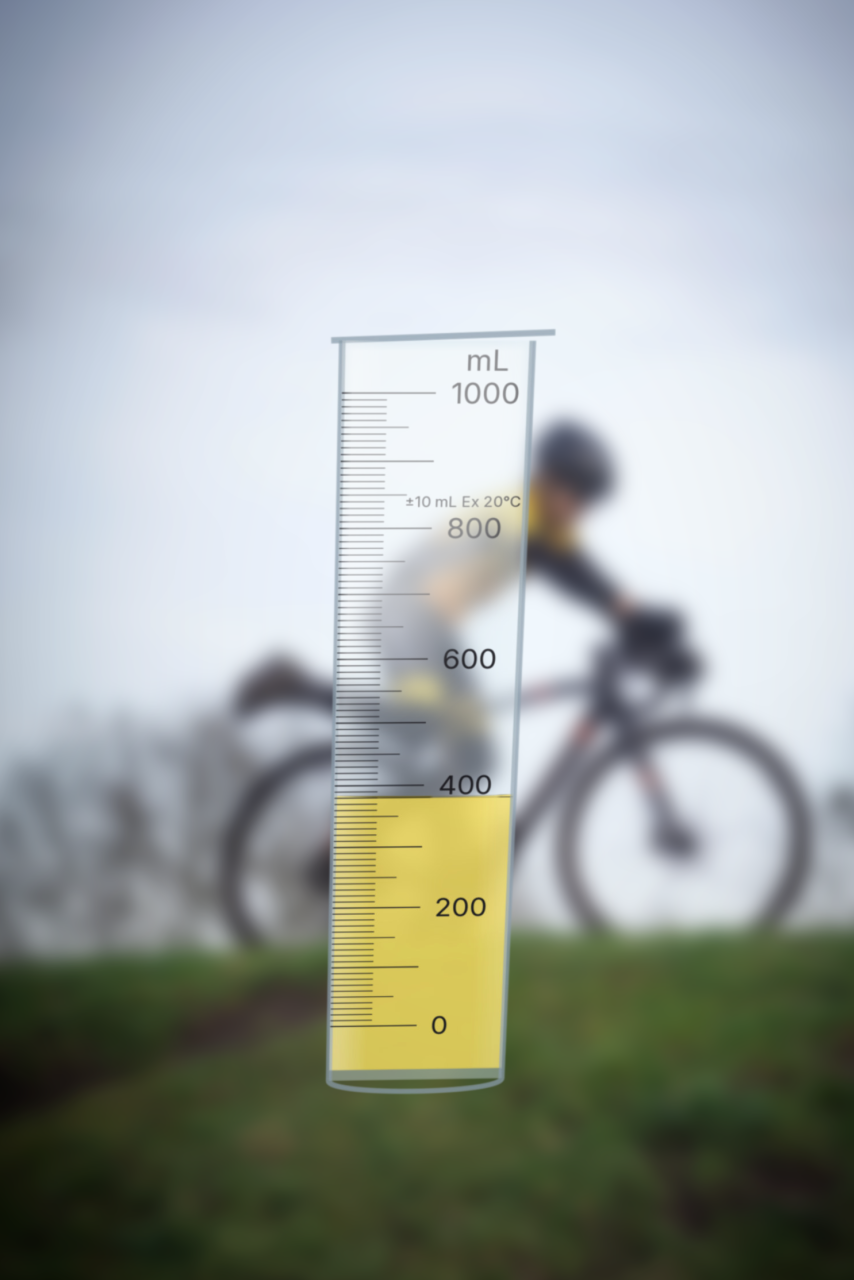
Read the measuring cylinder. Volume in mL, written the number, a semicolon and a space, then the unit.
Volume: 380; mL
